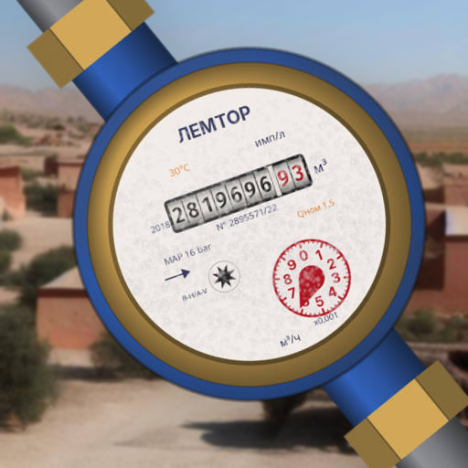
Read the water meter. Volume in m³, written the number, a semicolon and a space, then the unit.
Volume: 2819696.936; m³
